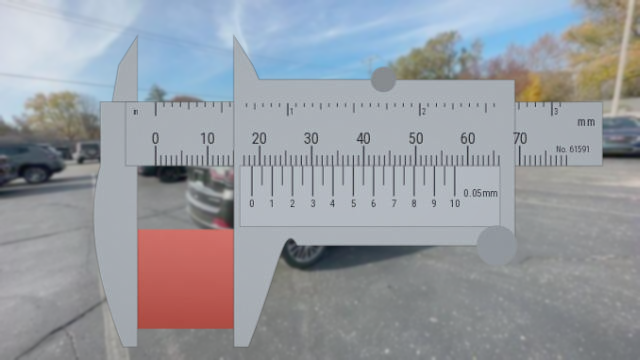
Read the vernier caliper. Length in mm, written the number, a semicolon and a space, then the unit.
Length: 18.5; mm
